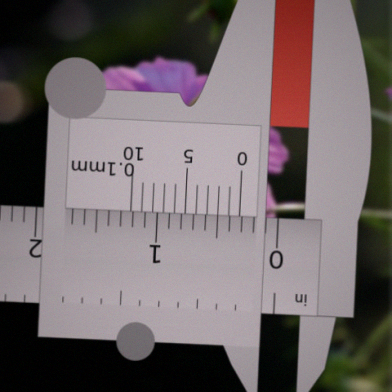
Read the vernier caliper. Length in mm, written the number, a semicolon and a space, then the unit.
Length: 3.2; mm
